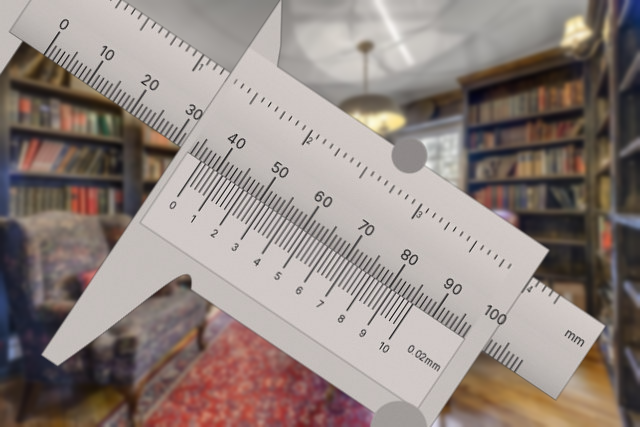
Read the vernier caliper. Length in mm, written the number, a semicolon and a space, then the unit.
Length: 36.5; mm
